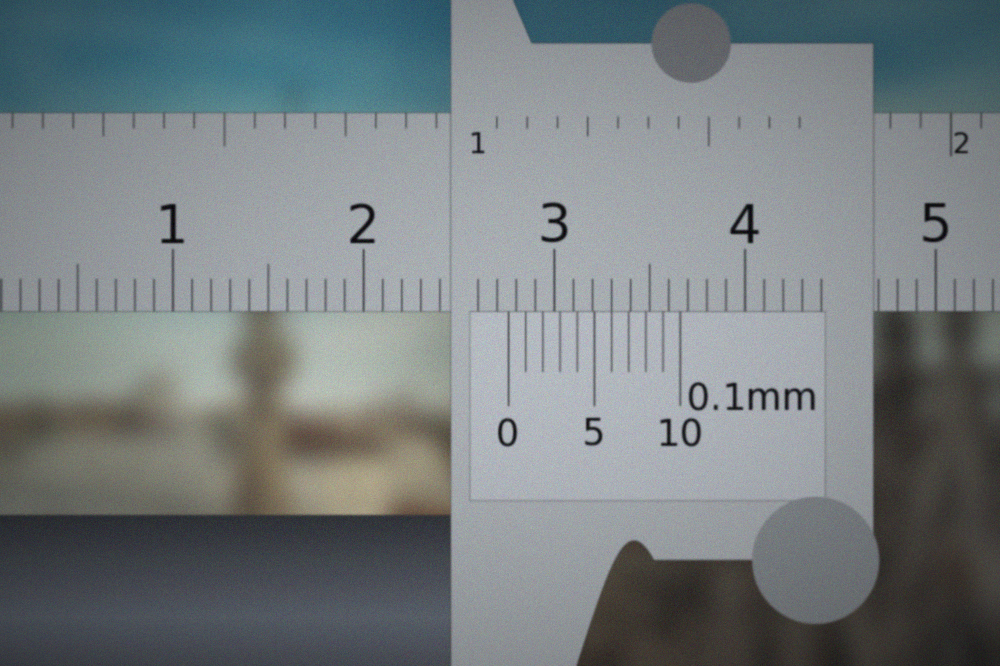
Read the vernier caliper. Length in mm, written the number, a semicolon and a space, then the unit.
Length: 27.6; mm
